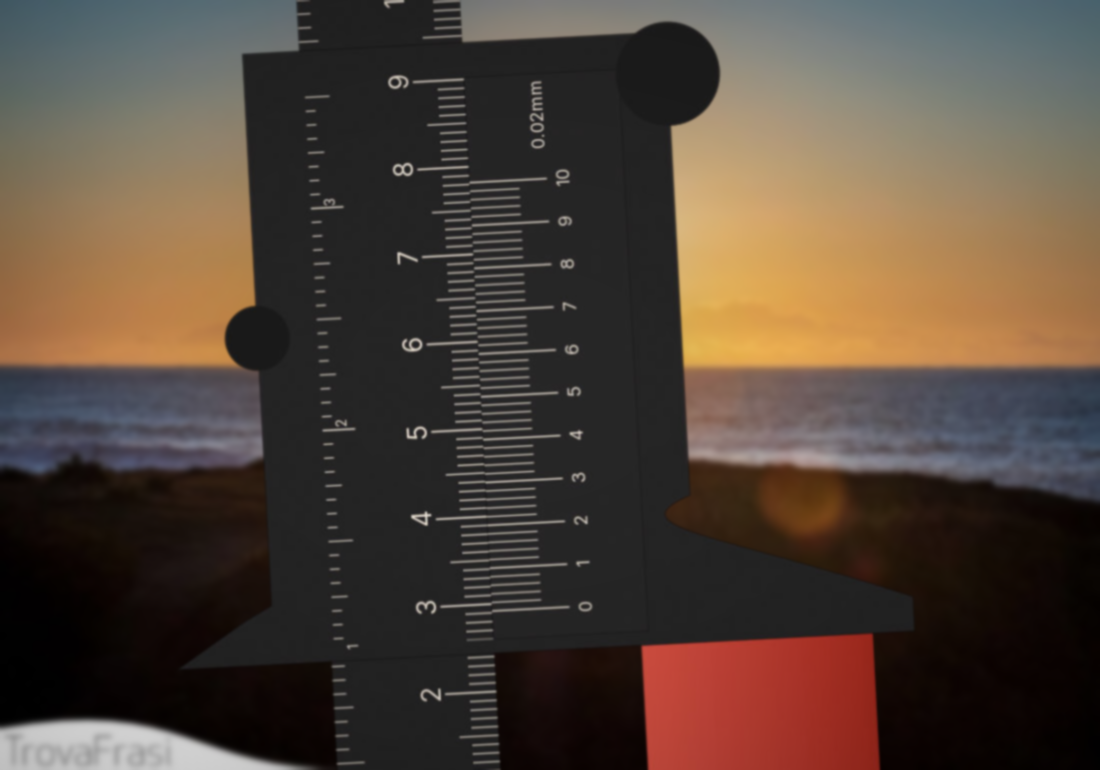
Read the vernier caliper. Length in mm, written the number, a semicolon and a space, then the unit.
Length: 29.2; mm
